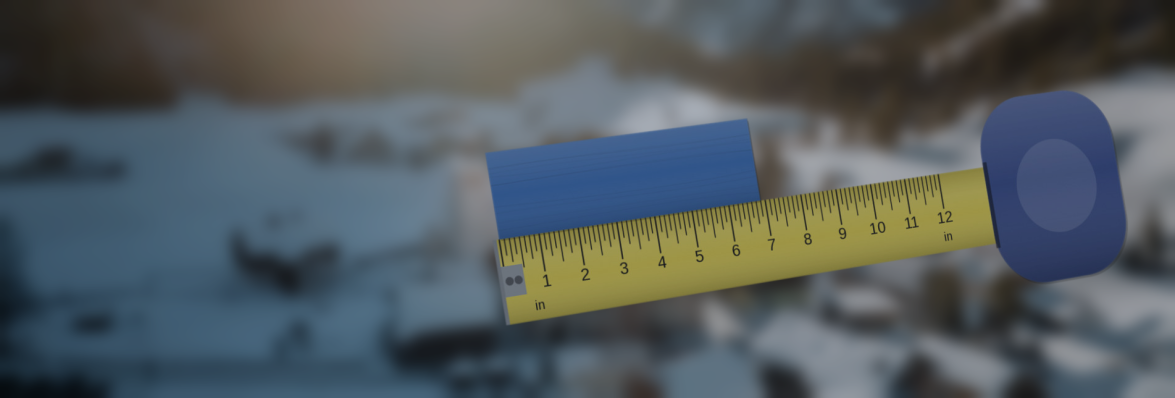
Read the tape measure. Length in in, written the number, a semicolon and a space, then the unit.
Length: 6.875; in
